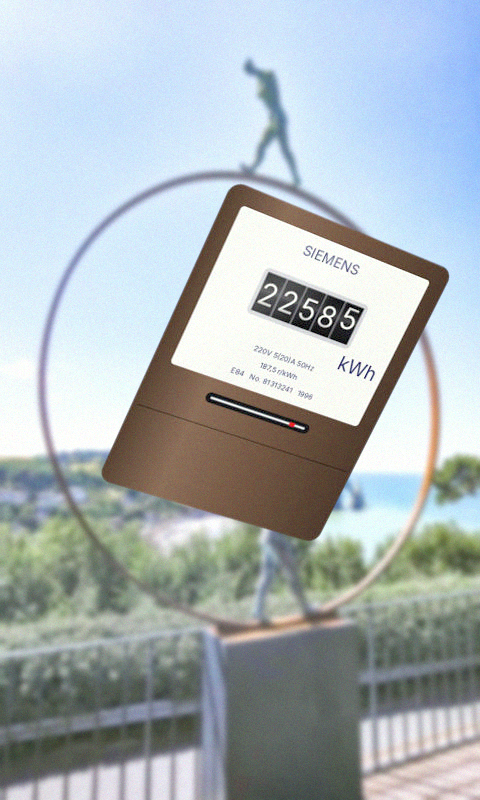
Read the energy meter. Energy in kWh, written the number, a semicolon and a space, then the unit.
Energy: 22585; kWh
